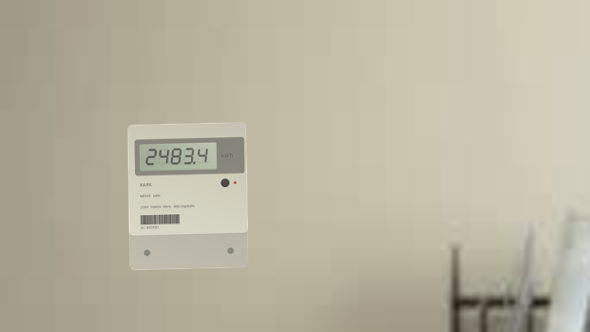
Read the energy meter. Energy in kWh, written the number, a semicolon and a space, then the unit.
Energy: 2483.4; kWh
